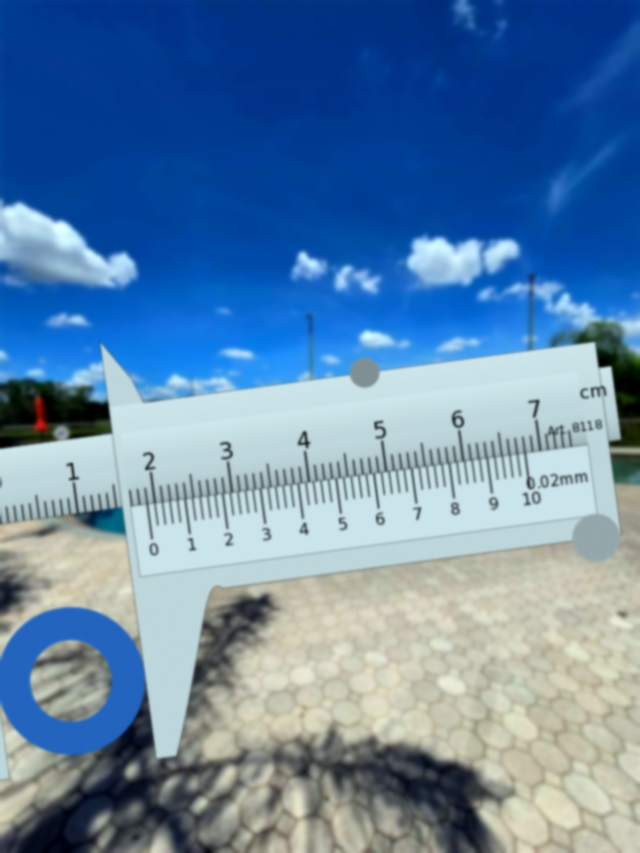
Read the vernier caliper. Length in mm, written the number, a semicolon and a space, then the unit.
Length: 19.0; mm
